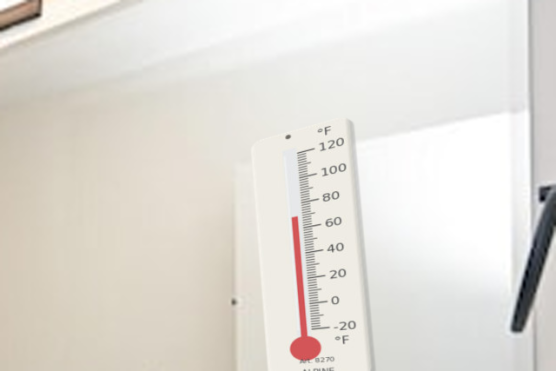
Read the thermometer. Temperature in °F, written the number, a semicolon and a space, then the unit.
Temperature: 70; °F
